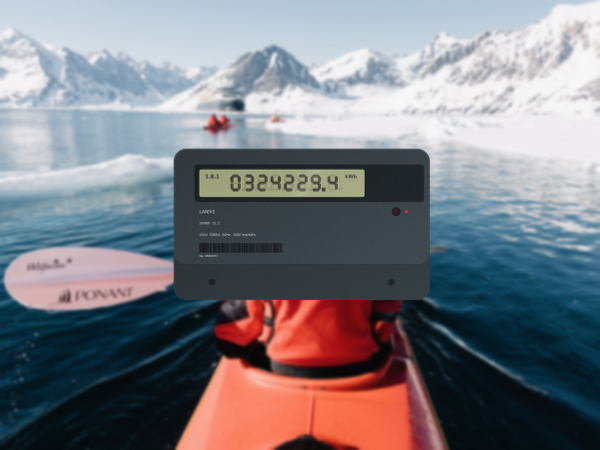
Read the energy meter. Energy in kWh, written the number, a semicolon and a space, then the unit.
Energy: 324229.4; kWh
